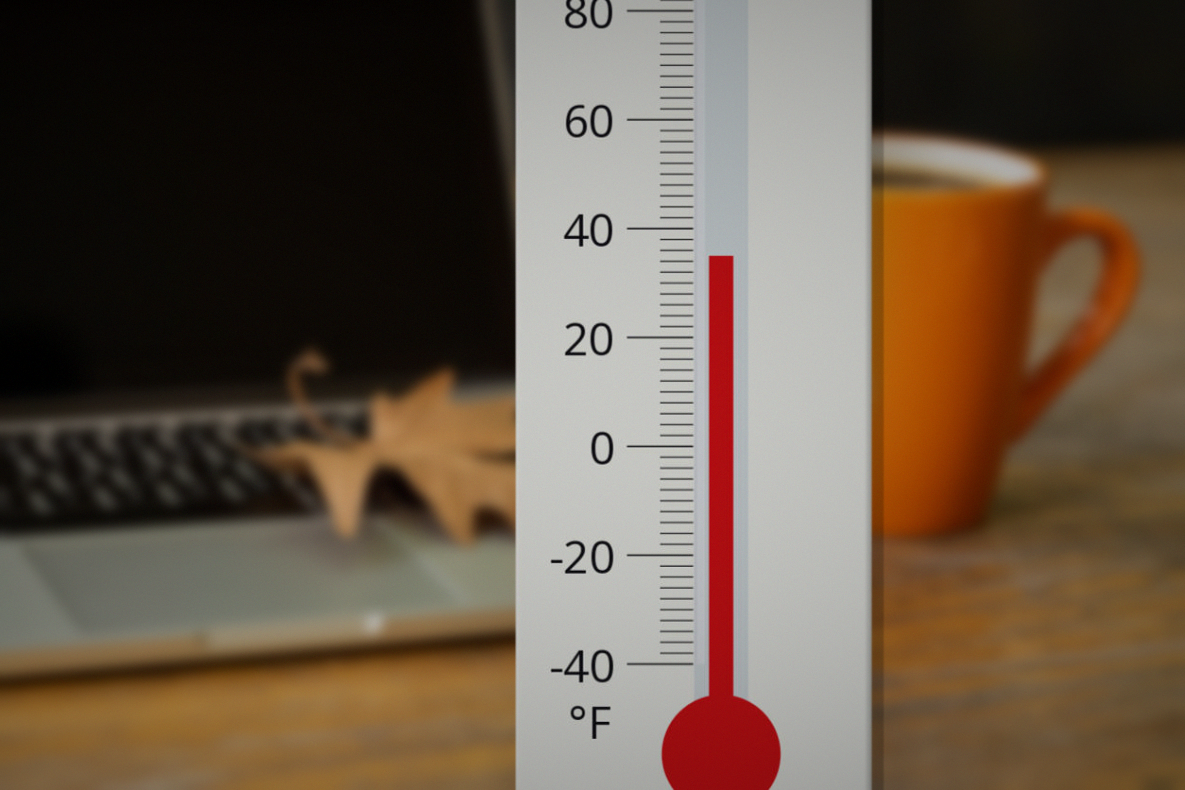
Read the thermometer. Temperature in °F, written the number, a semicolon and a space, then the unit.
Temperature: 35; °F
